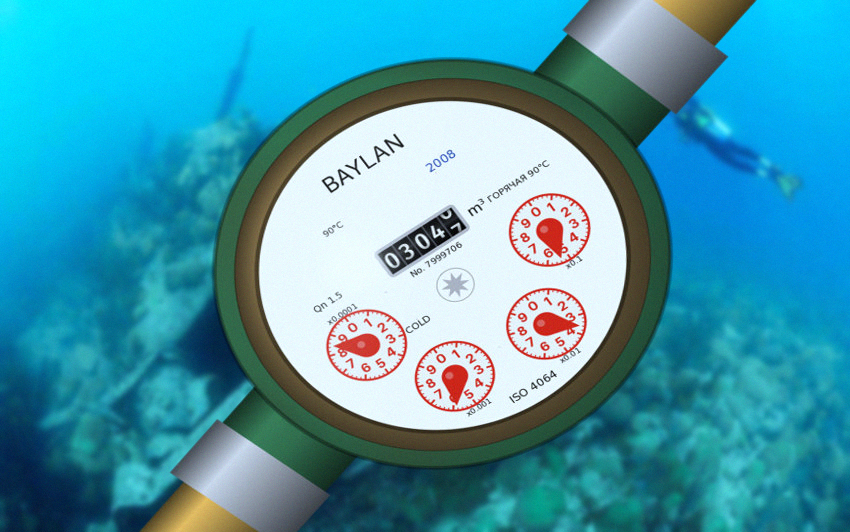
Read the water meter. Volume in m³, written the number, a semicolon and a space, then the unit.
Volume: 3046.5358; m³
